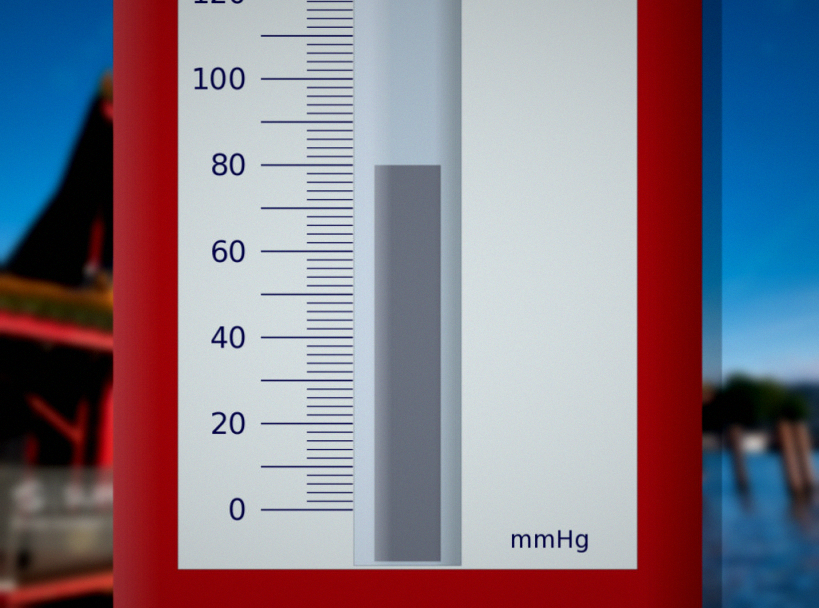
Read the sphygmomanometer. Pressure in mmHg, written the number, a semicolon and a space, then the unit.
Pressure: 80; mmHg
